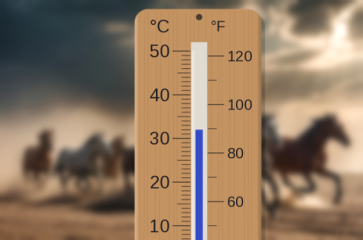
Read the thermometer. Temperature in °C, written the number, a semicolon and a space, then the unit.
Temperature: 32; °C
